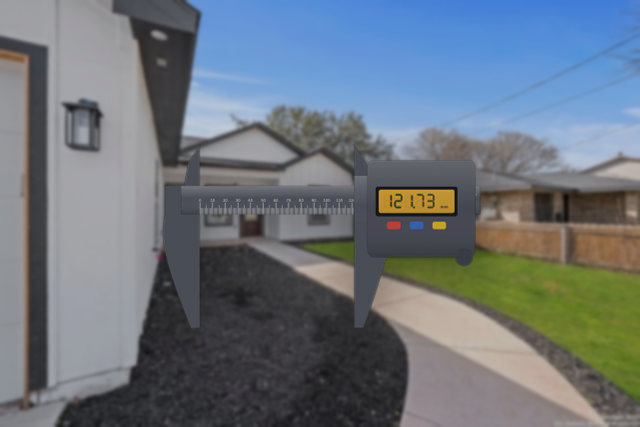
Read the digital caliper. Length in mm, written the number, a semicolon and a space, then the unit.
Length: 121.73; mm
